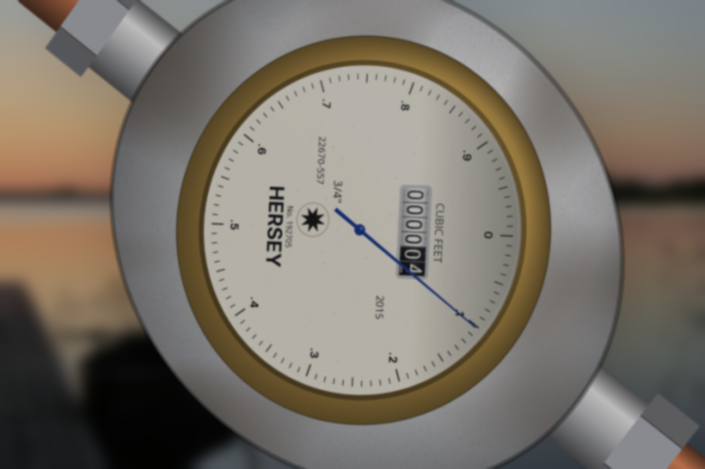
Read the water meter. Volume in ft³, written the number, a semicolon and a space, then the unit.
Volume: 4.10; ft³
